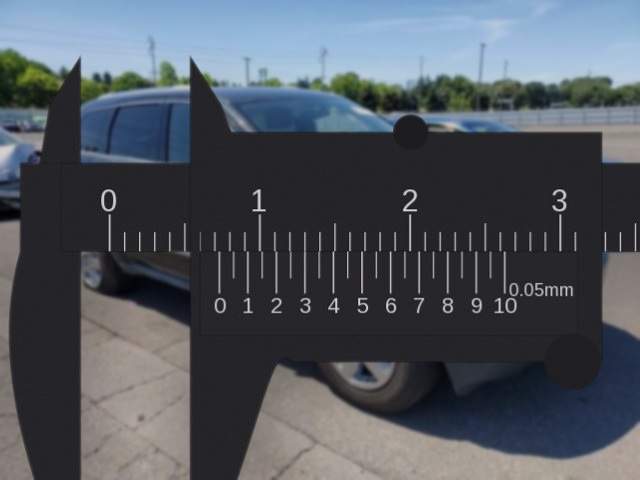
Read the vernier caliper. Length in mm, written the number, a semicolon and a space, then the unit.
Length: 7.3; mm
